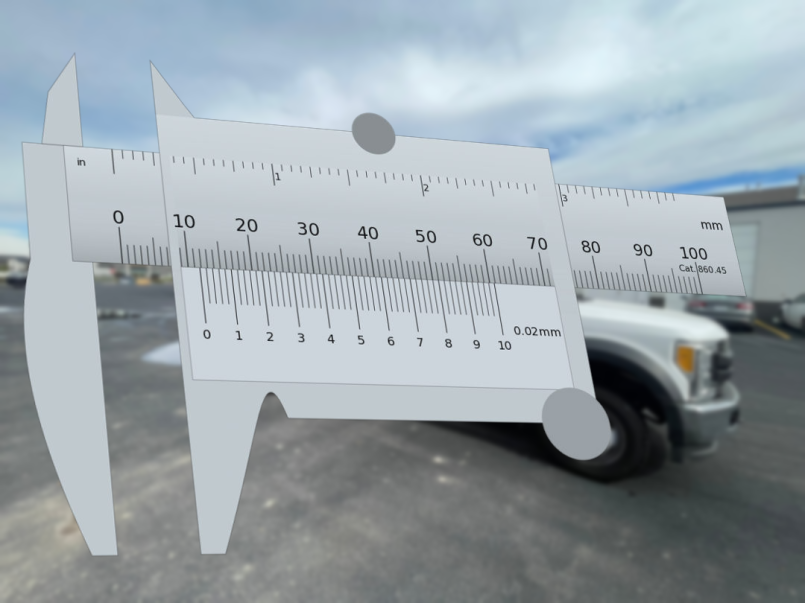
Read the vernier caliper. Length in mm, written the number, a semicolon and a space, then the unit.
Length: 11.8; mm
